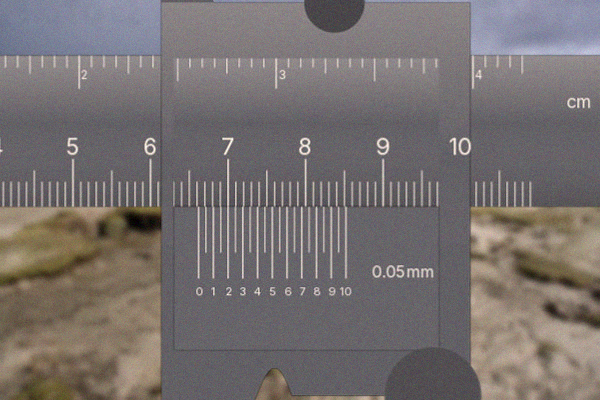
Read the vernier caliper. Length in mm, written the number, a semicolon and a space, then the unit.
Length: 66.2; mm
